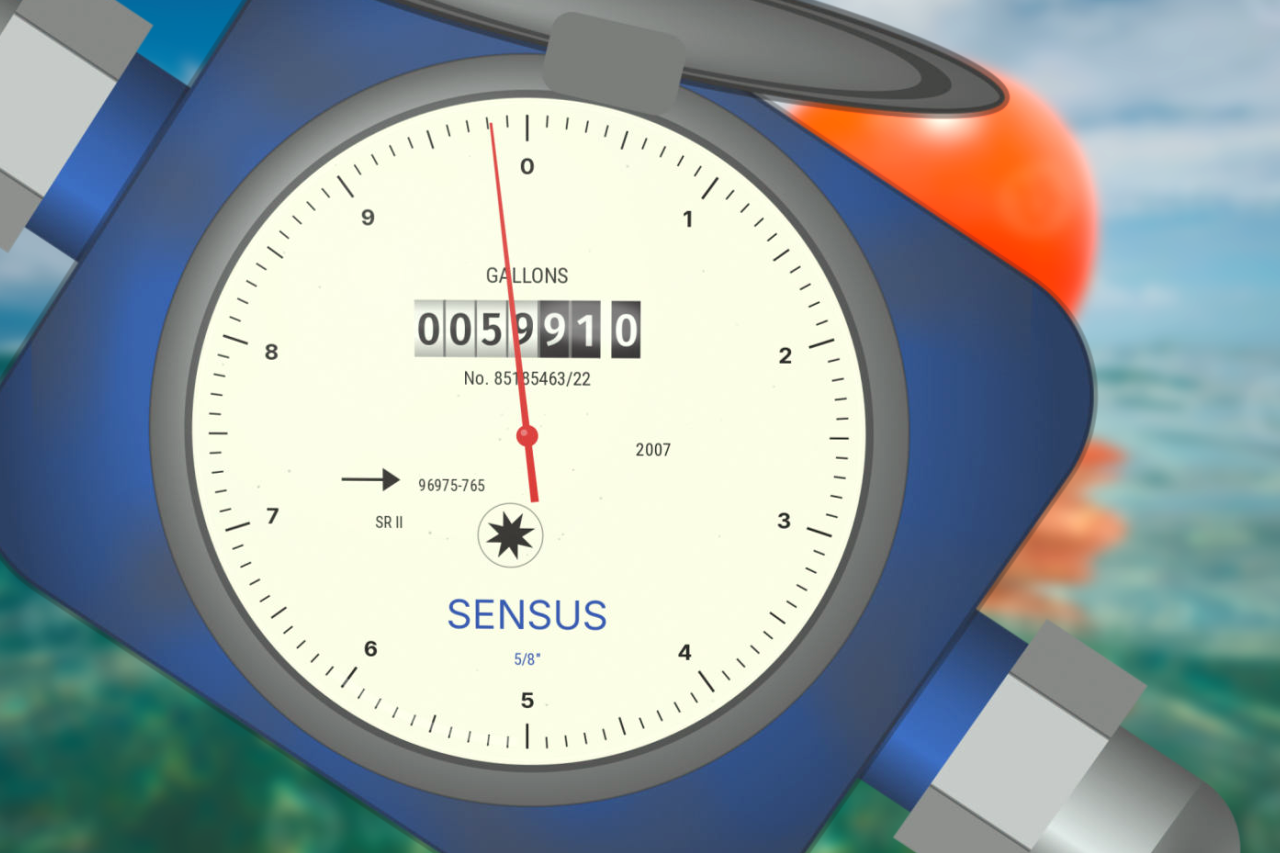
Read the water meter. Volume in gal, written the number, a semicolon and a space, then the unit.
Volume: 59909.8; gal
